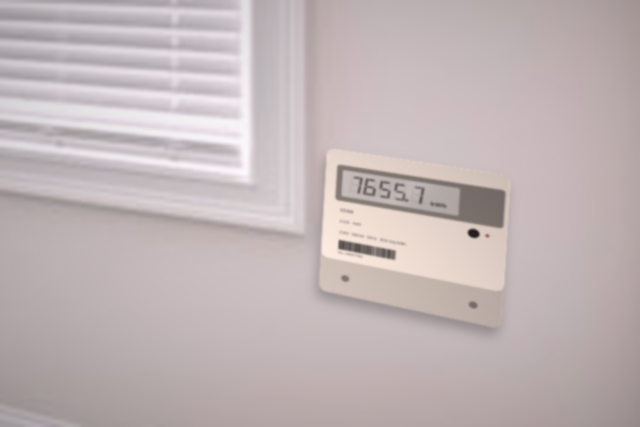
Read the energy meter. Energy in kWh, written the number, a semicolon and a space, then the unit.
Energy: 7655.7; kWh
